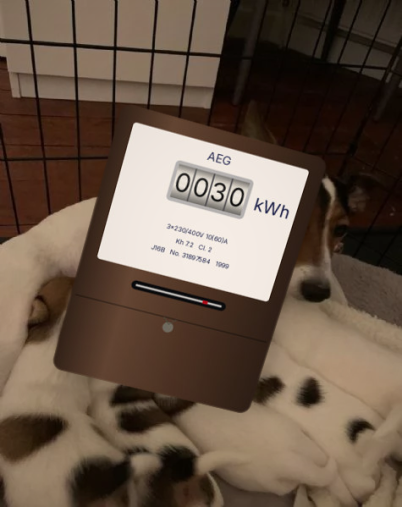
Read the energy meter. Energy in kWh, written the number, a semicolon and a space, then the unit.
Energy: 30; kWh
